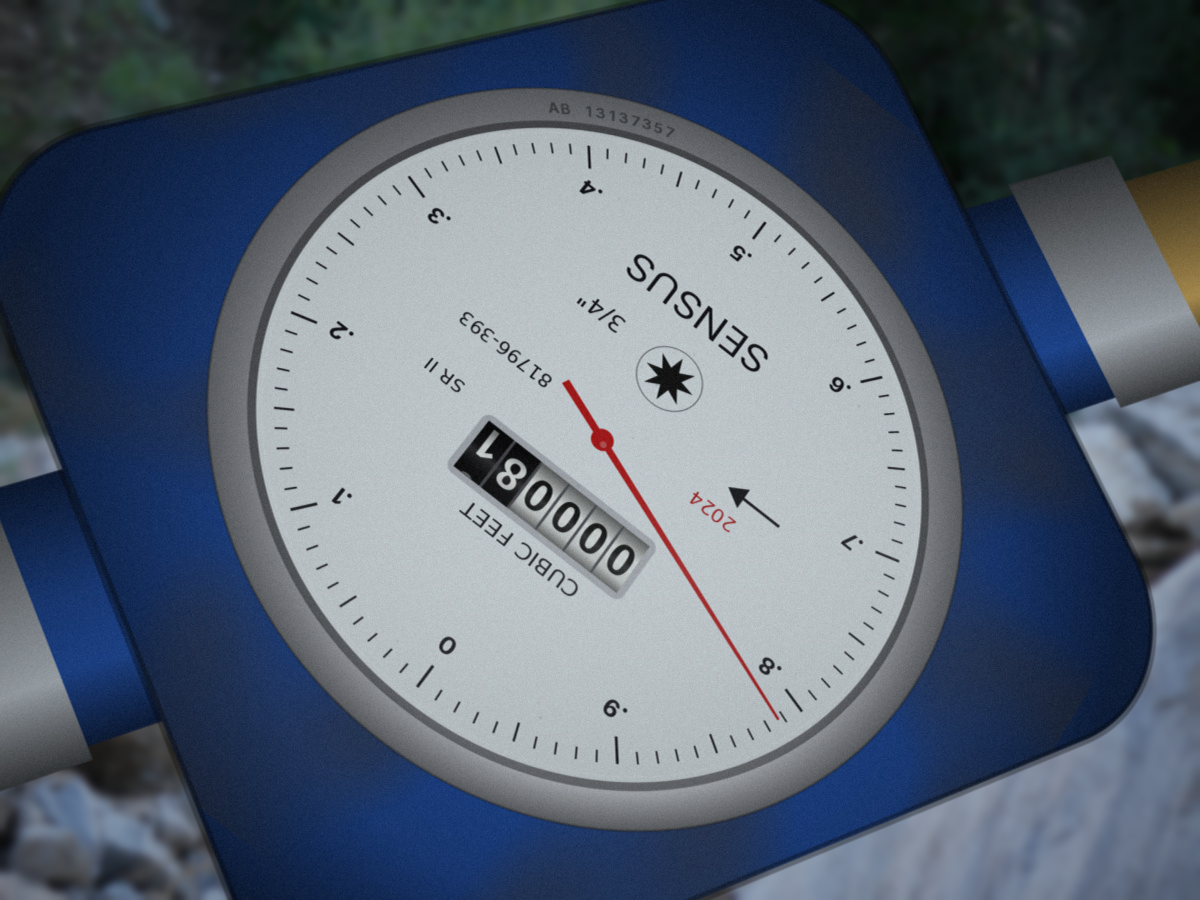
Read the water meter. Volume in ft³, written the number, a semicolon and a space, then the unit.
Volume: 80.81; ft³
